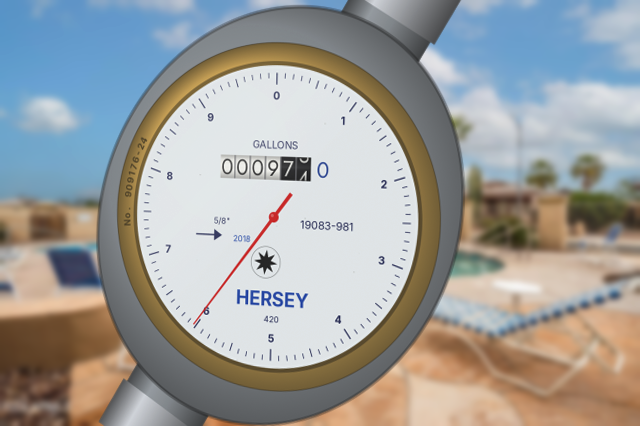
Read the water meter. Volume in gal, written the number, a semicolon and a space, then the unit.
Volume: 9736.0; gal
